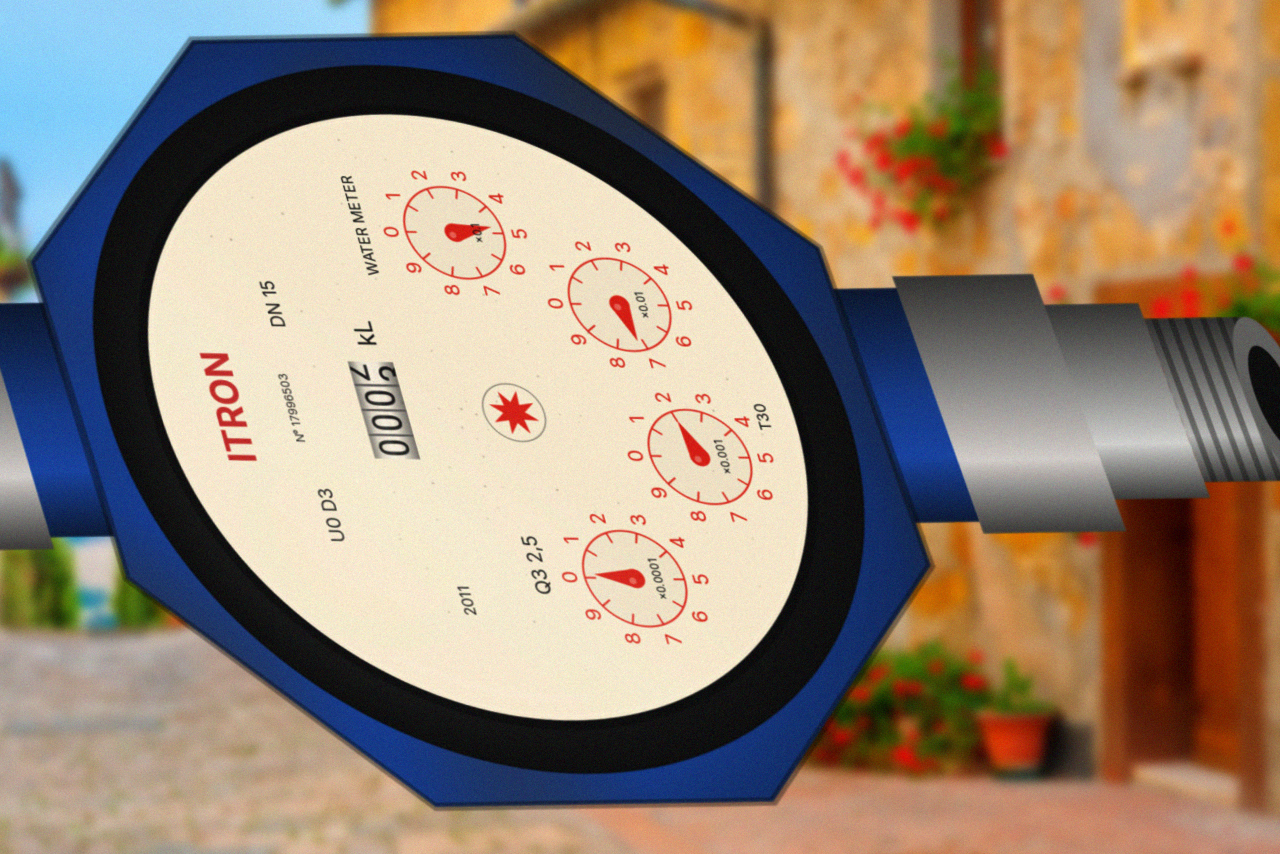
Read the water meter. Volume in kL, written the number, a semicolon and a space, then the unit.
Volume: 2.4720; kL
